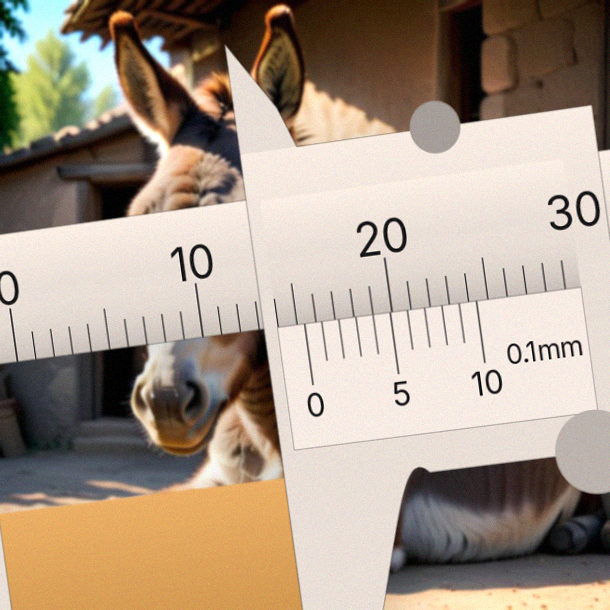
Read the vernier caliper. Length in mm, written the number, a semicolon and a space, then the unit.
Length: 15.4; mm
